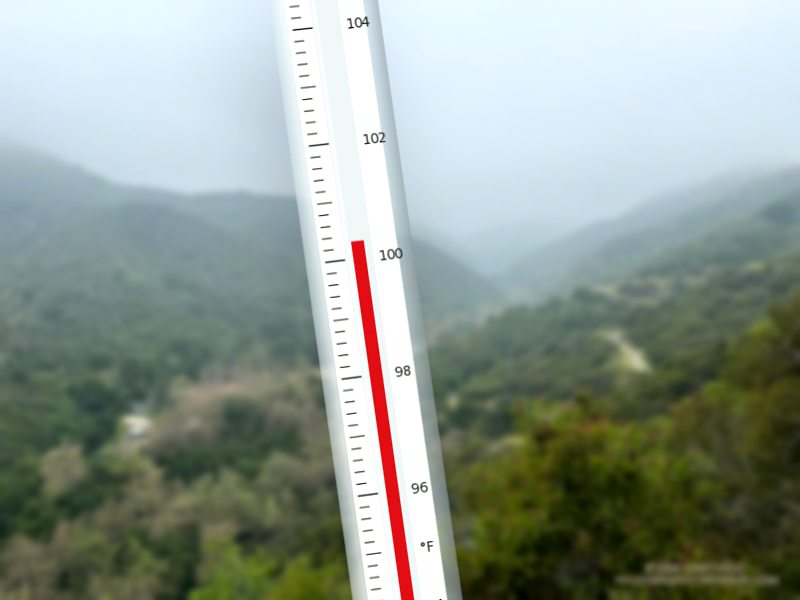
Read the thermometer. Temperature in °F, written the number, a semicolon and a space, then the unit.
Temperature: 100.3; °F
